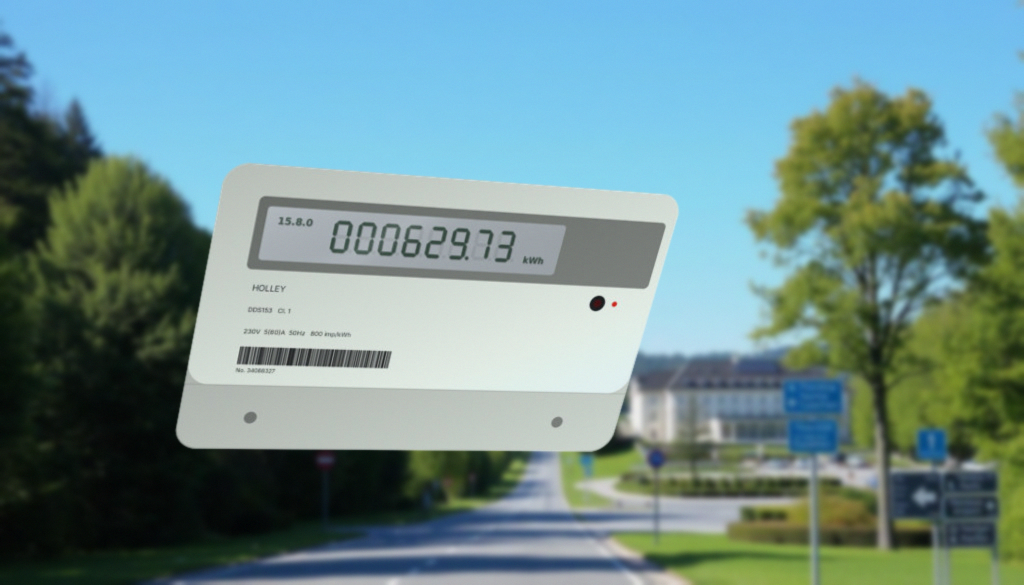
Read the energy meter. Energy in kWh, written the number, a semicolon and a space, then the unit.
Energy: 629.73; kWh
